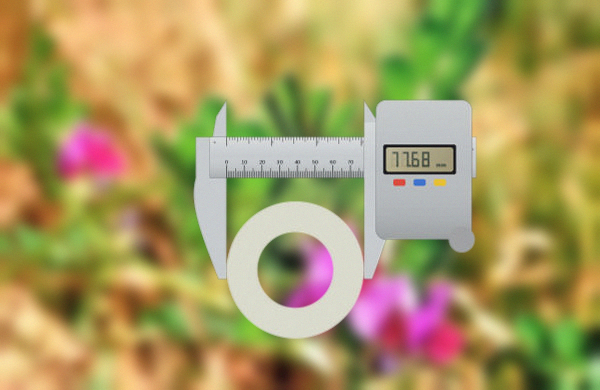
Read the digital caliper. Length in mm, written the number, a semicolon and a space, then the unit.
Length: 77.68; mm
